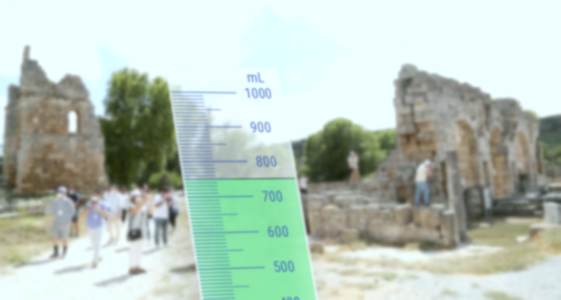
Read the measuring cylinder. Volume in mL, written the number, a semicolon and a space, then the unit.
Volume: 750; mL
